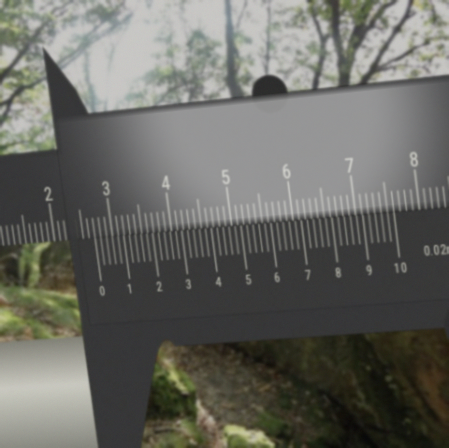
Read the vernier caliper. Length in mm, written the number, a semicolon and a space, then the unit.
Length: 27.0; mm
